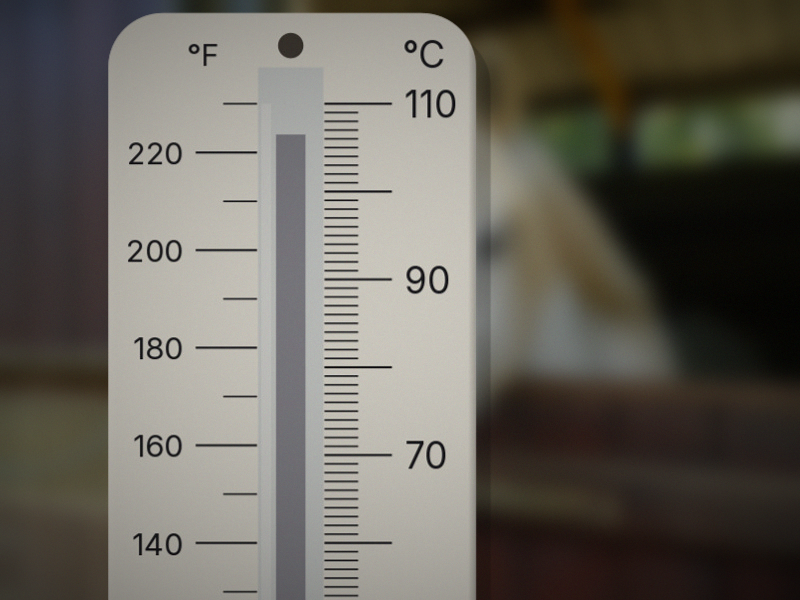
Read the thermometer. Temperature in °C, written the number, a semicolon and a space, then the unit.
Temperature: 106.5; °C
